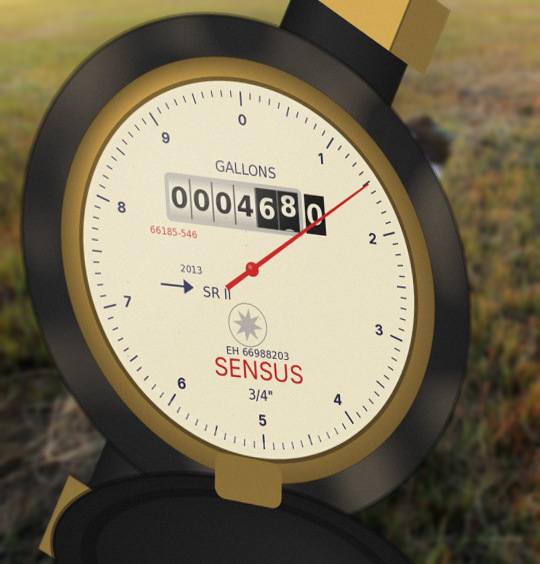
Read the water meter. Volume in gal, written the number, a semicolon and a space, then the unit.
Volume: 4681.5; gal
